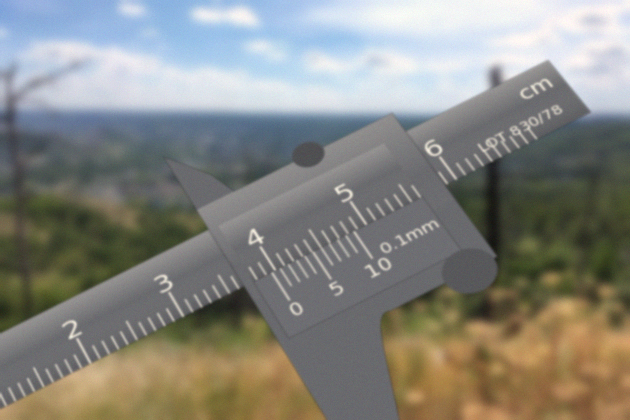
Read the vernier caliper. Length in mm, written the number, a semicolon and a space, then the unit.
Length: 39.6; mm
